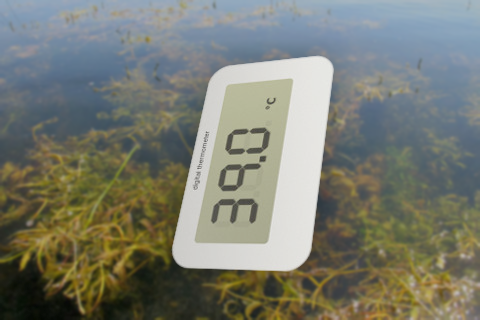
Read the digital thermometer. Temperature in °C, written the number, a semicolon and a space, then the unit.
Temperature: 39.0; °C
